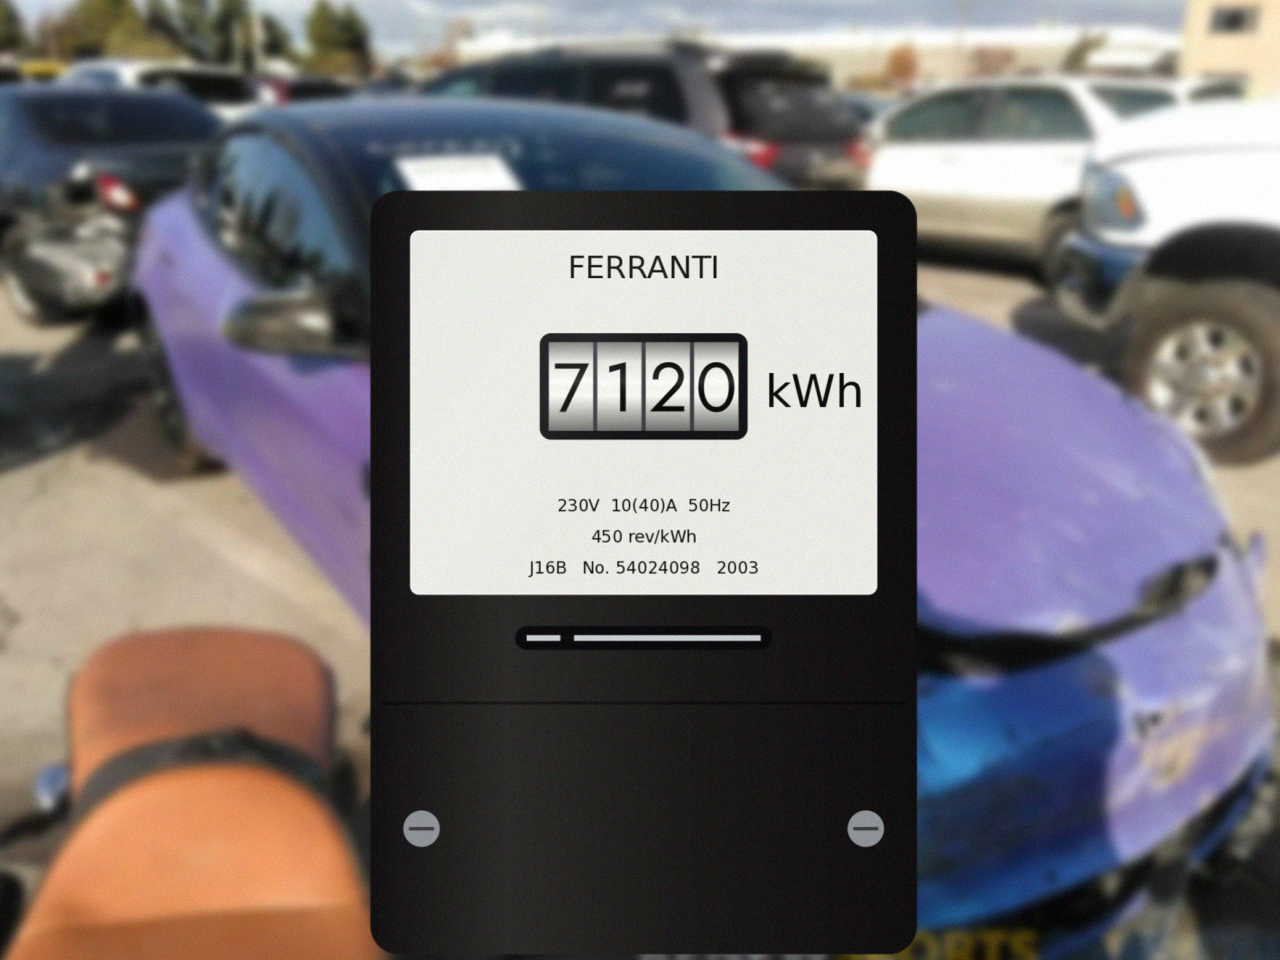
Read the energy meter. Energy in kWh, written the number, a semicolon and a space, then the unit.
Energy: 7120; kWh
